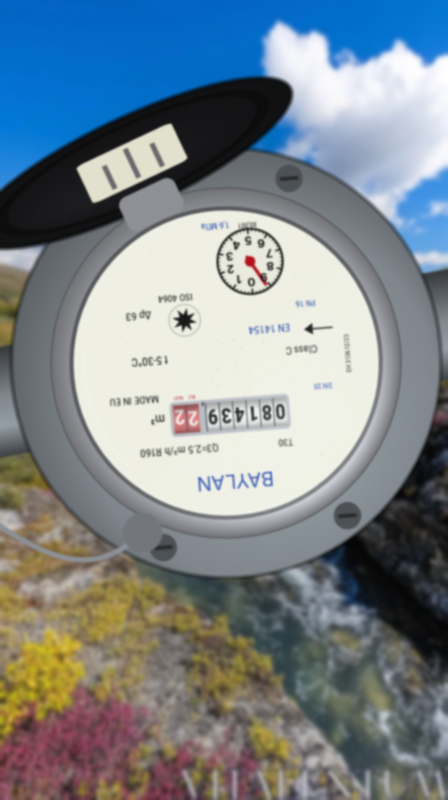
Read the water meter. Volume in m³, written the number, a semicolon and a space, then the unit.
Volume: 81439.219; m³
